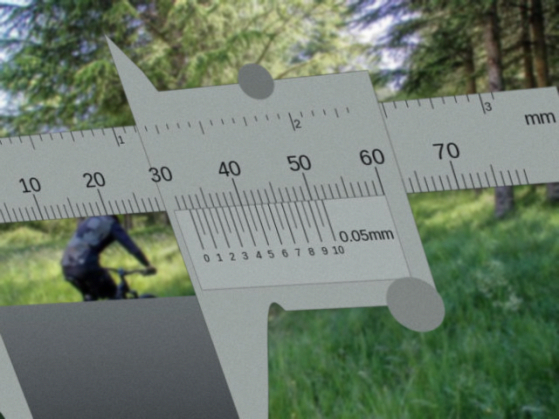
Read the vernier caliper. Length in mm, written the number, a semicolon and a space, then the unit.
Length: 32.4; mm
